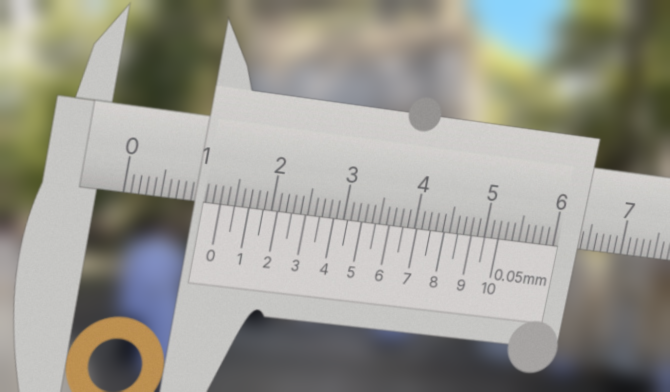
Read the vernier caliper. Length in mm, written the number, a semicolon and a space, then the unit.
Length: 13.0; mm
